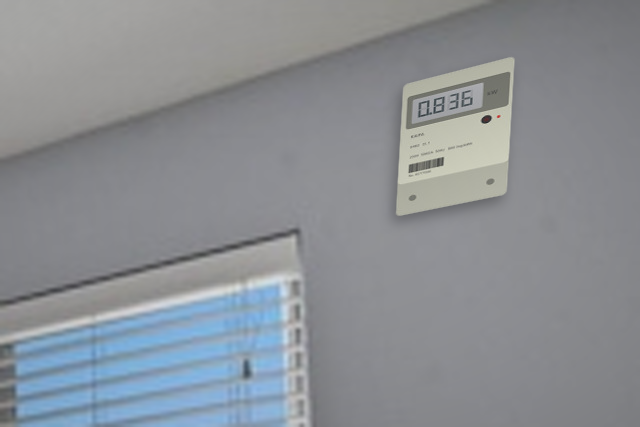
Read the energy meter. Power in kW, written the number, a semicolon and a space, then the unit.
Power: 0.836; kW
